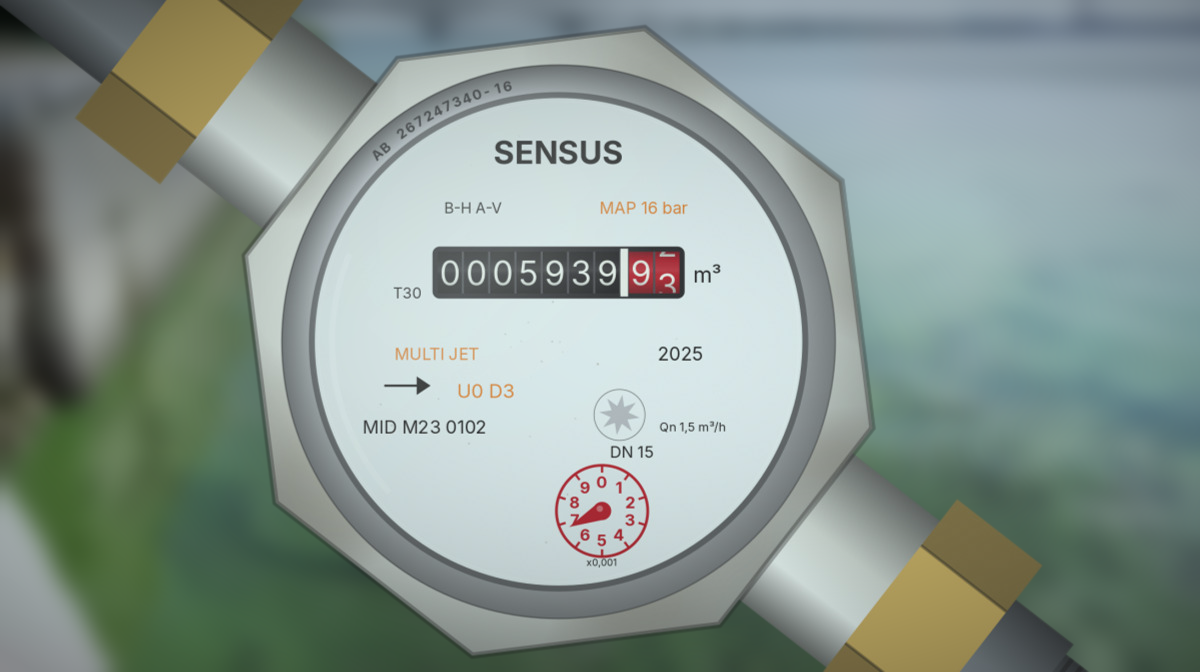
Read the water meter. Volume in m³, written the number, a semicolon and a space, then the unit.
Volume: 5939.926; m³
